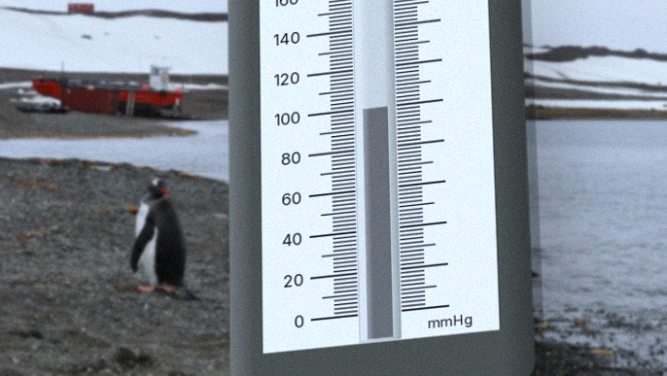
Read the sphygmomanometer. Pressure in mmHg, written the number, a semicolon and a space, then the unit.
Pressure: 100; mmHg
